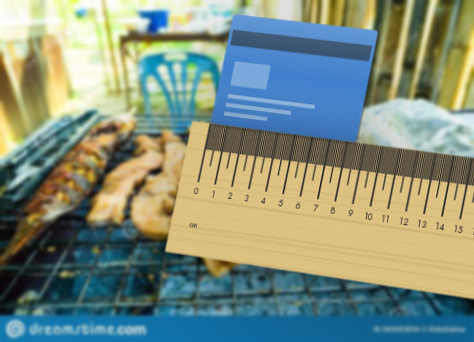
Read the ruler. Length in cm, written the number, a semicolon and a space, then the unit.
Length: 8.5; cm
